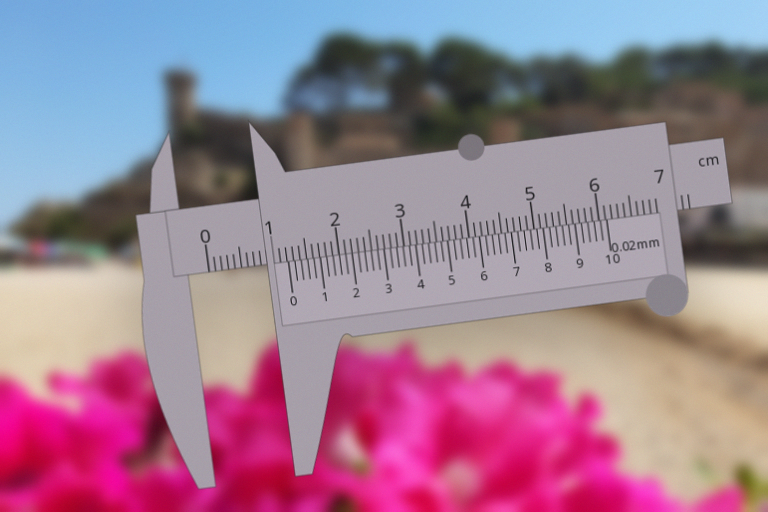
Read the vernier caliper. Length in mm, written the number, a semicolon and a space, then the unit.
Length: 12.2; mm
